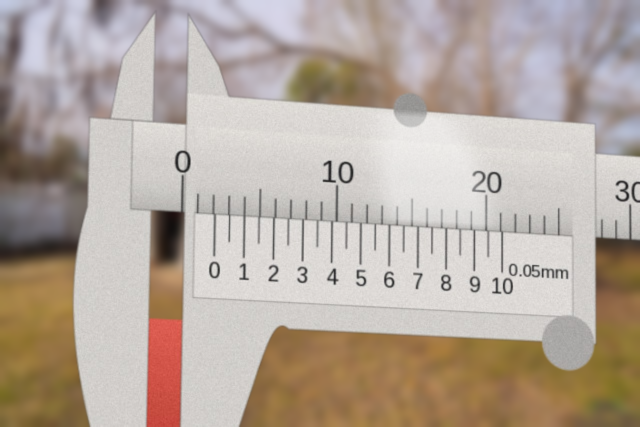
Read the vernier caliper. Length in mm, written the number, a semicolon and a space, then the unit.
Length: 2.1; mm
